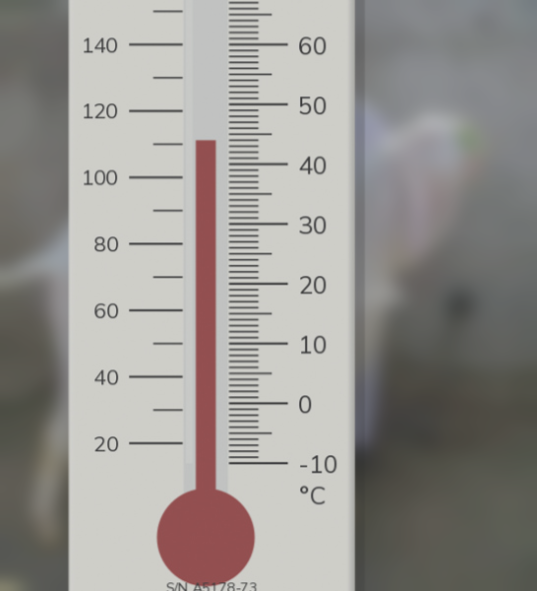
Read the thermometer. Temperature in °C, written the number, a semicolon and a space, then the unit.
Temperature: 44; °C
